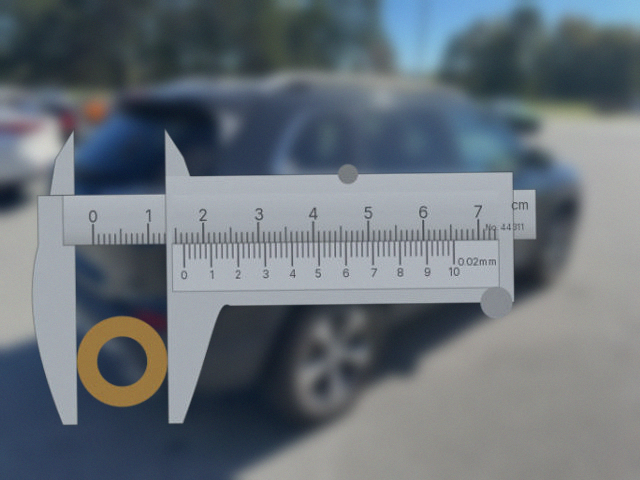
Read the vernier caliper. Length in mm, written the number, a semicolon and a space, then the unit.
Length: 16.5; mm
